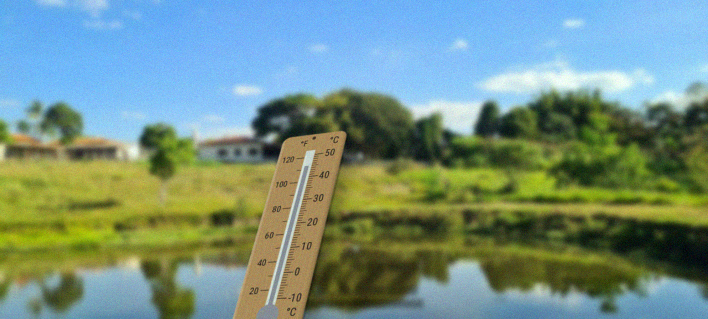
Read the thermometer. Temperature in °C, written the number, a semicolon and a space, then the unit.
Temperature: 45; °C
